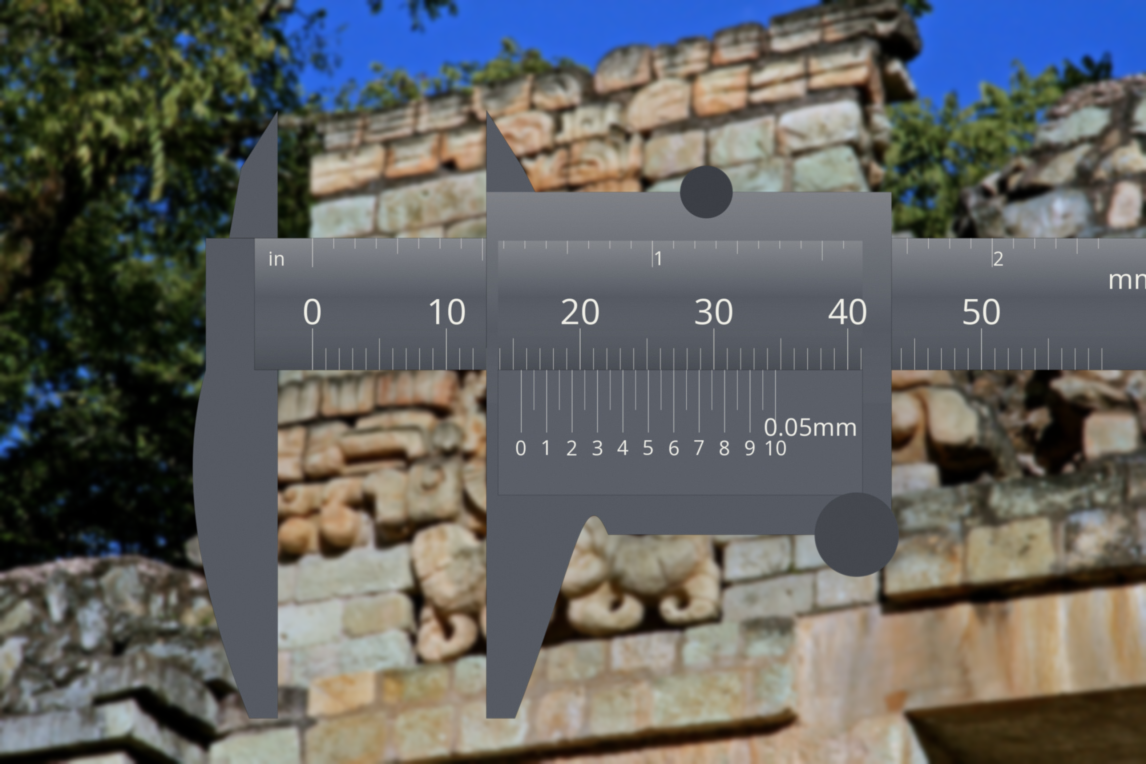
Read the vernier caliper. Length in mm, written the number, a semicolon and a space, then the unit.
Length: 15.6; mm
